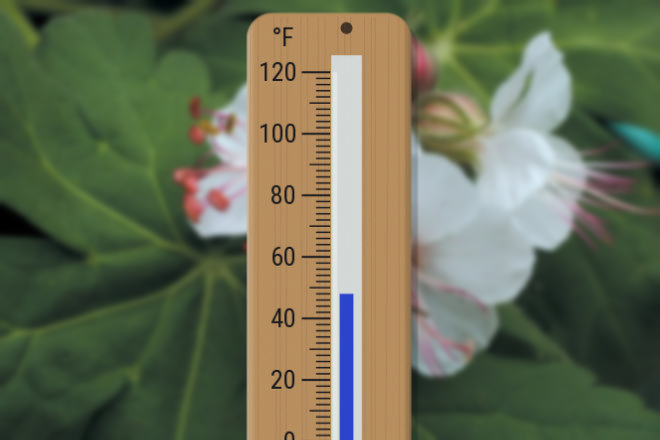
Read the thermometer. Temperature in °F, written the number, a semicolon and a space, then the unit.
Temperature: 48; °F
